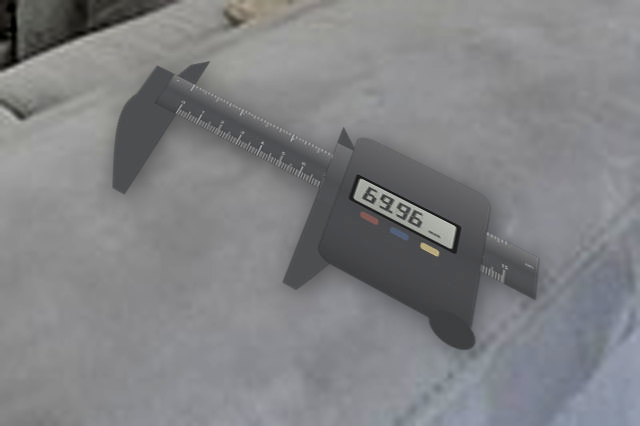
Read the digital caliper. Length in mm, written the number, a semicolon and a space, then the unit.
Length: 69.96; mm
